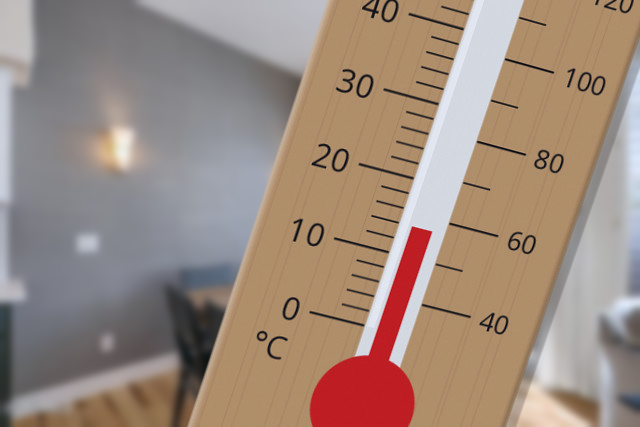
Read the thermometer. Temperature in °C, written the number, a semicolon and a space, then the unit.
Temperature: 14; °C
